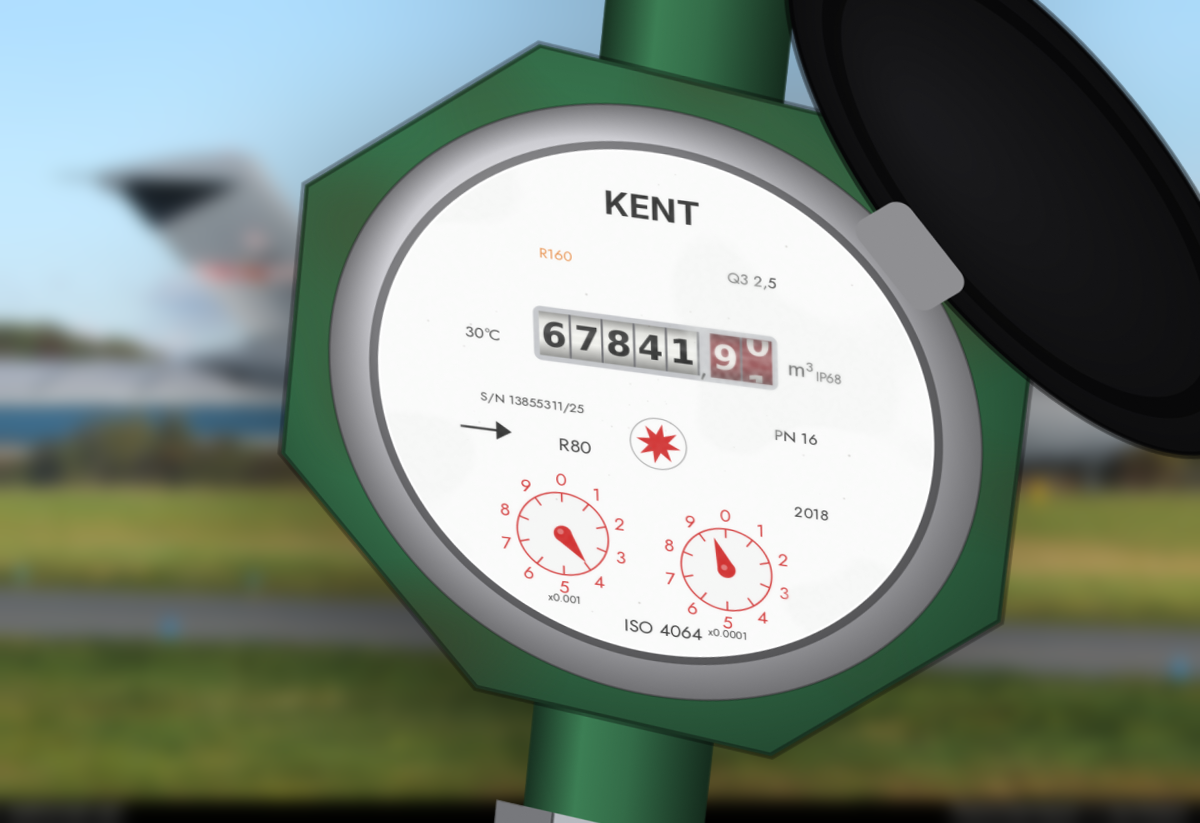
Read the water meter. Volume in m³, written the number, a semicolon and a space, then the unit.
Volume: 67841.9039; m³
